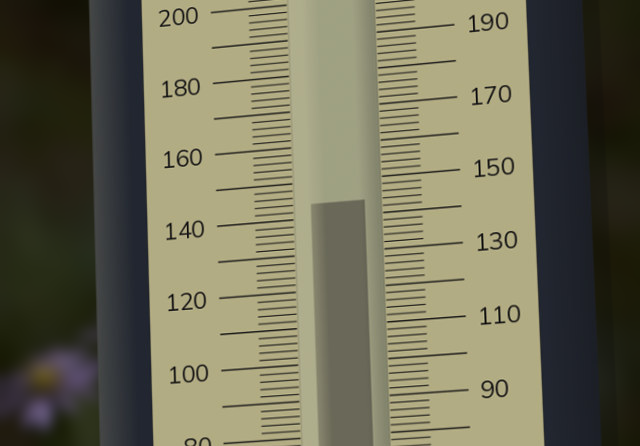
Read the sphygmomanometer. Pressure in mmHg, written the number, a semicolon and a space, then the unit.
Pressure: 144; mmHg
